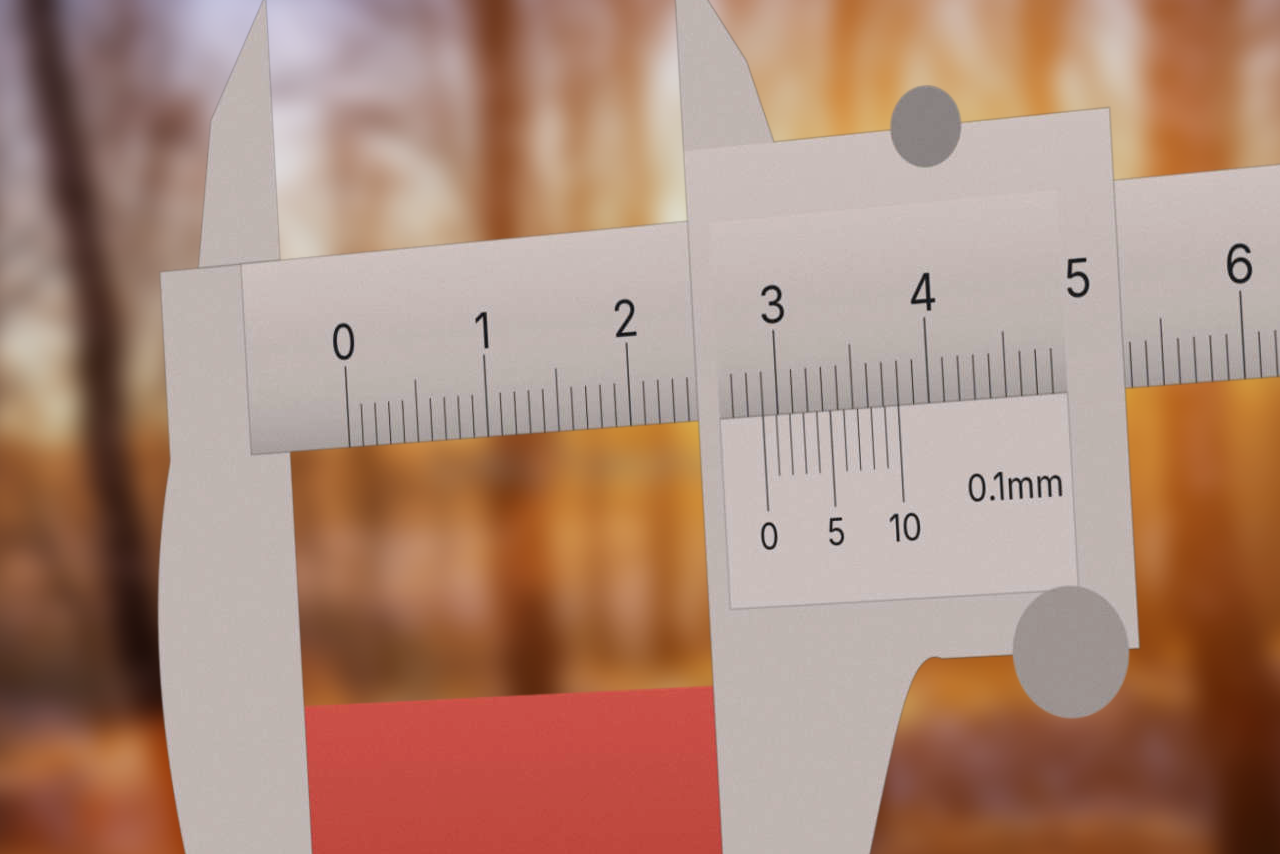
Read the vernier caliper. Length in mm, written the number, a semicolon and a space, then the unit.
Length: 29.0; mm
